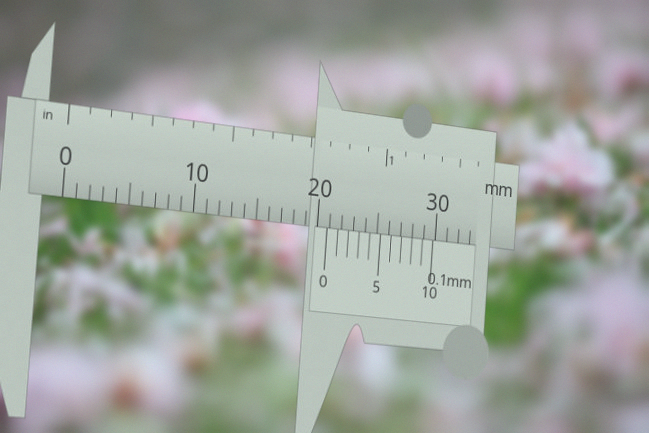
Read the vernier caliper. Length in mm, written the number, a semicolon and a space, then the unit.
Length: 20.8; mm
